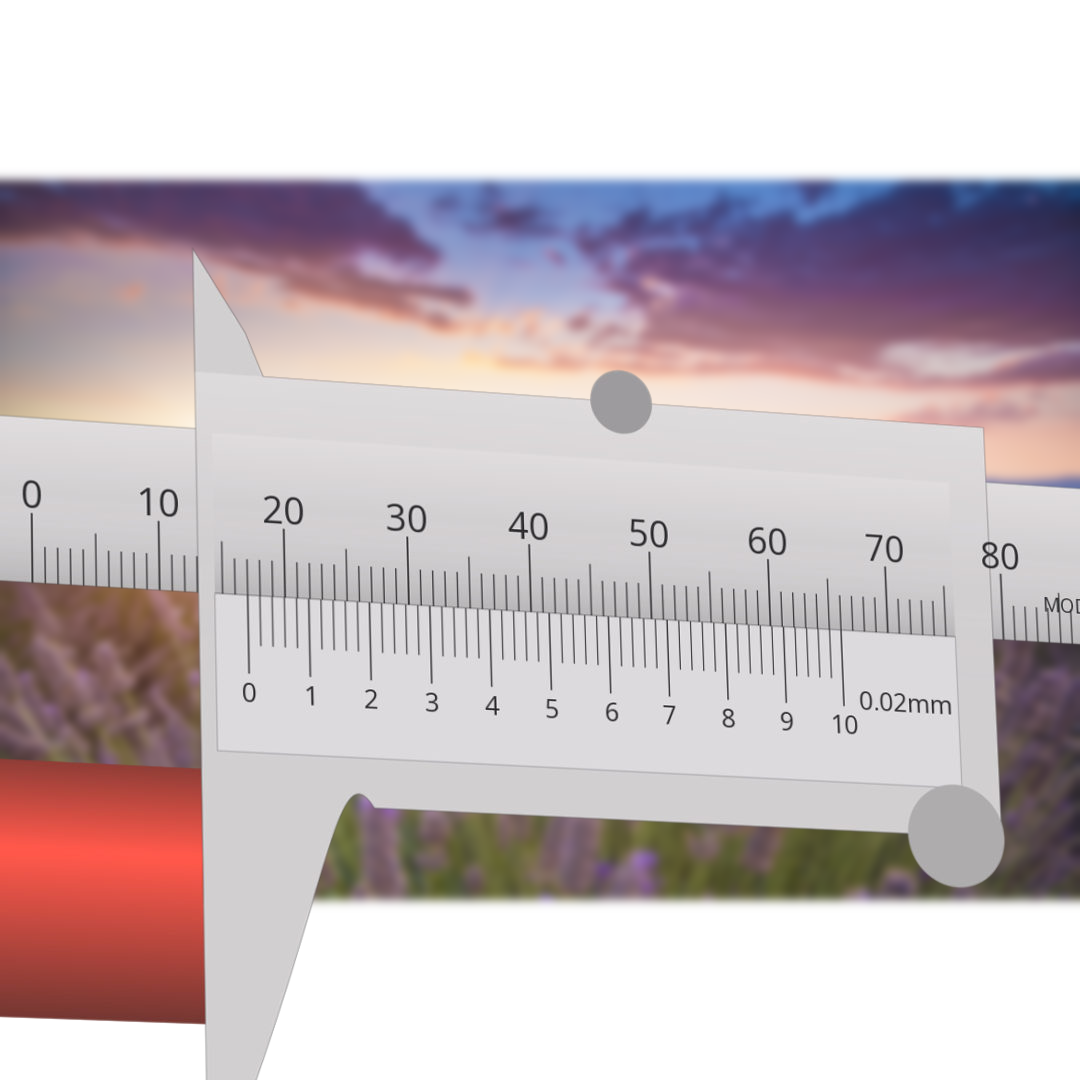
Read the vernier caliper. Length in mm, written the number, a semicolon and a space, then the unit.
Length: 17.0; mm
